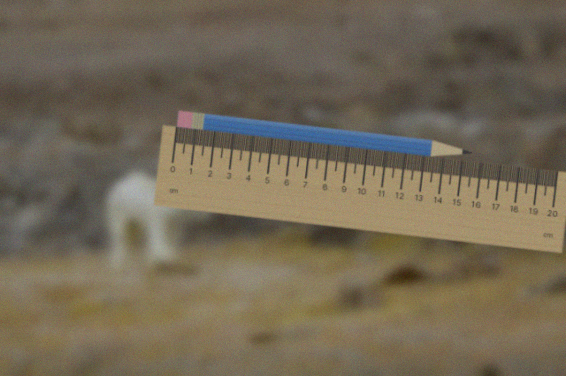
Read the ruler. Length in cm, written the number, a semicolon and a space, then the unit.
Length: 15.5; cm
